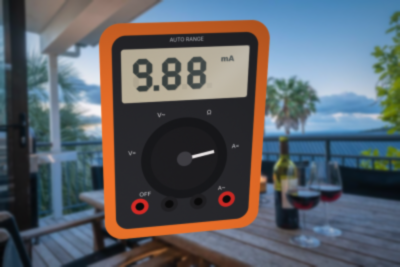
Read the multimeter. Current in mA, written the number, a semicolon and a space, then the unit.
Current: 9.88; mA
